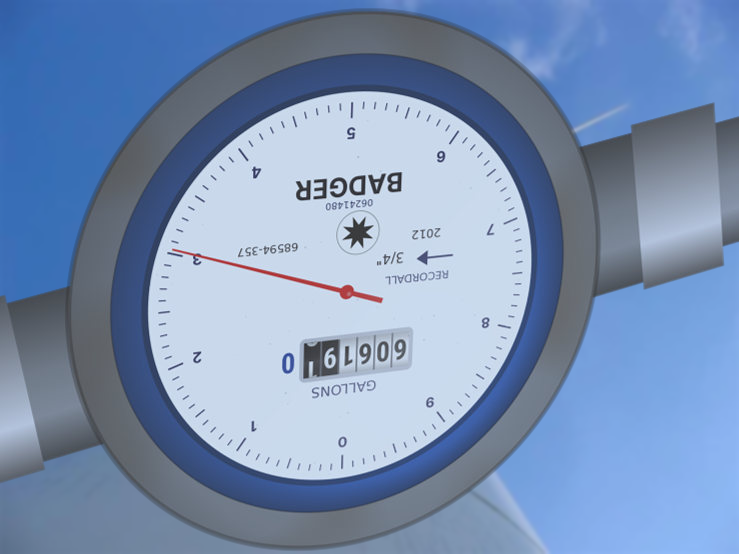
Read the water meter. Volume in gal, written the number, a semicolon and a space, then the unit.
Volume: 6061913.0; gal
